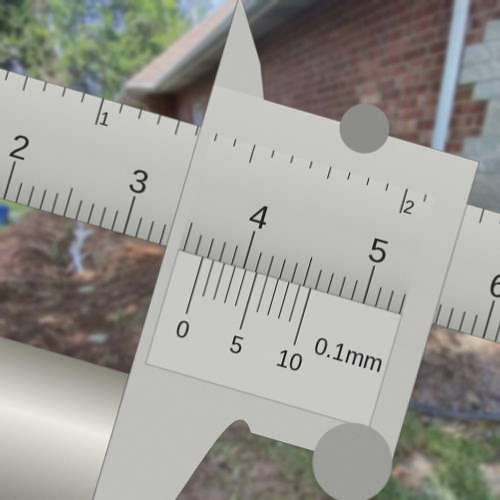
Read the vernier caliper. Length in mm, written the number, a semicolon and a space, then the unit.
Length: 36.6; mm
